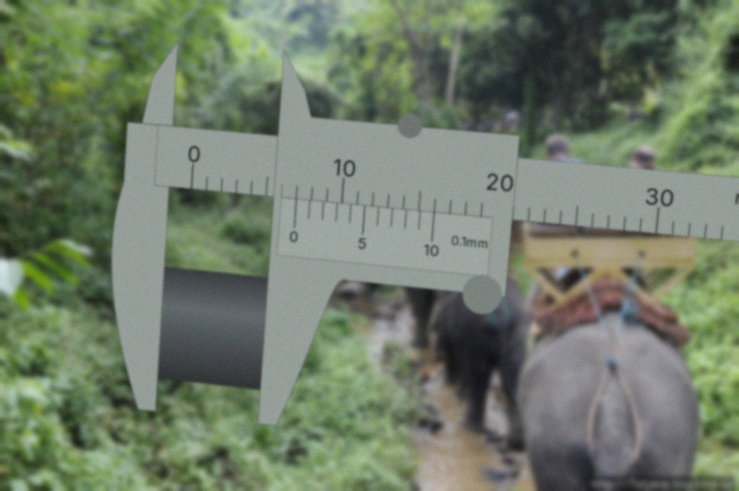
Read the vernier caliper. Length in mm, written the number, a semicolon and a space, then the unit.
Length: 7.0; mm
